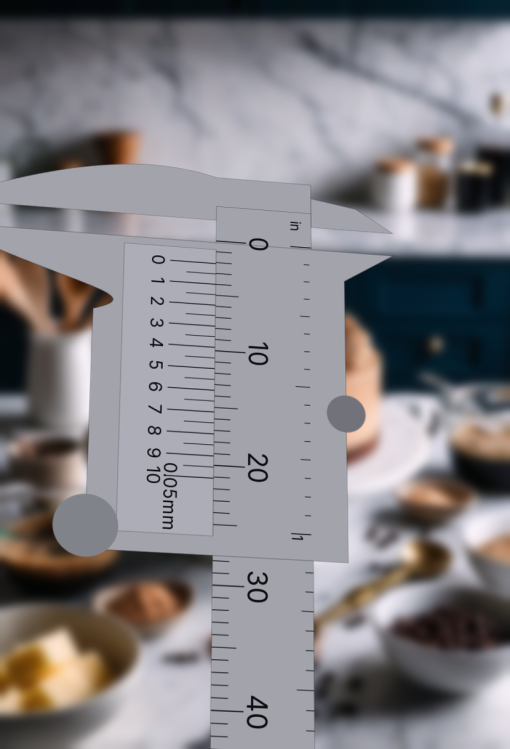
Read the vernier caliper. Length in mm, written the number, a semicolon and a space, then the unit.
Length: 2.1; mm
